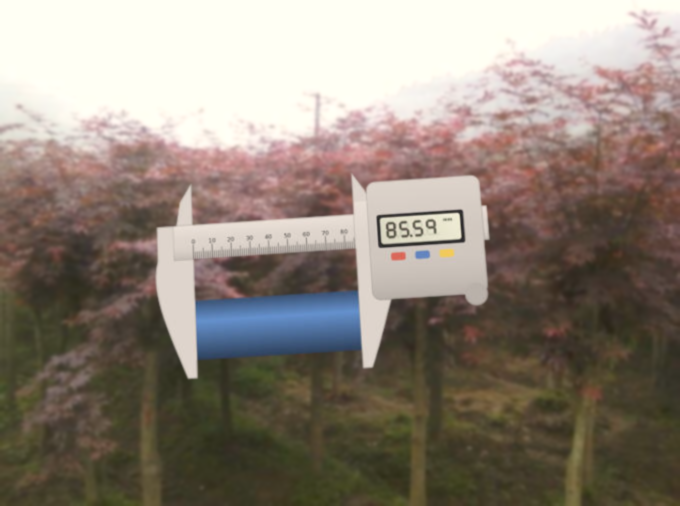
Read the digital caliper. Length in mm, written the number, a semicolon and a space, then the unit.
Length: 85.59; mm
